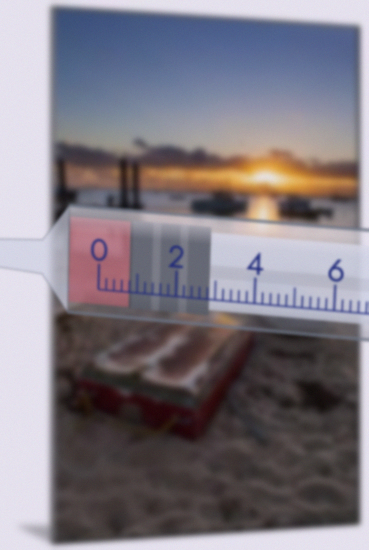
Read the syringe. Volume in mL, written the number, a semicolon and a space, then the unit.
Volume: 0.8; mL
